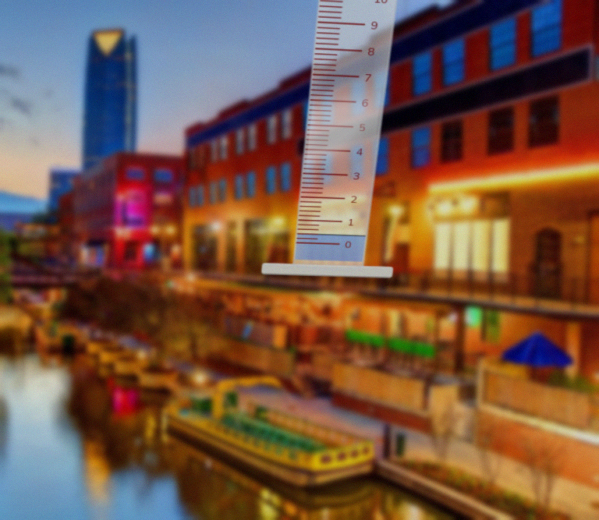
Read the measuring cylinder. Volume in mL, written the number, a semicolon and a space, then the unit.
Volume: 0.4; mL
